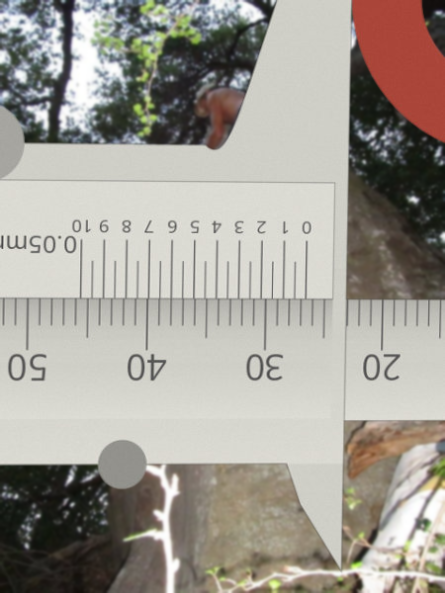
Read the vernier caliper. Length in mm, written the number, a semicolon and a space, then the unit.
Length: 26.6; mm
